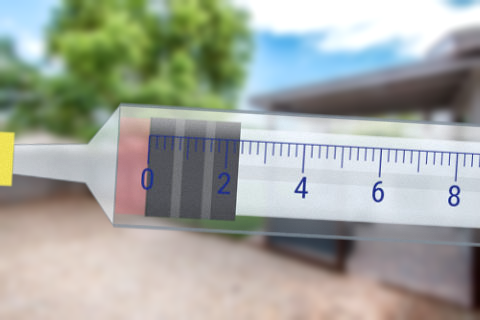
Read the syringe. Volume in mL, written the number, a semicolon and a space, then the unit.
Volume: 0; mL
